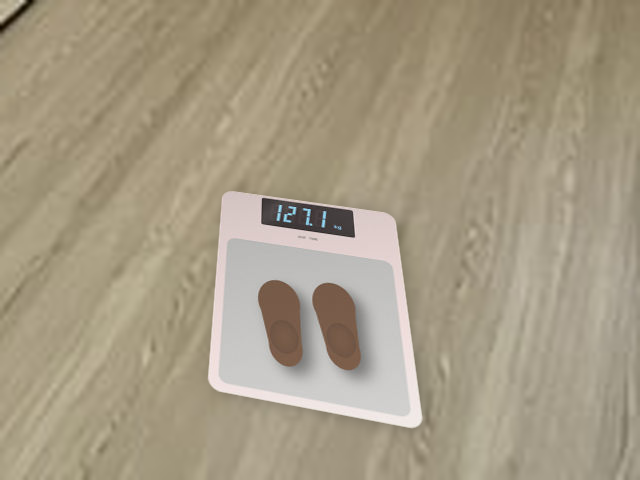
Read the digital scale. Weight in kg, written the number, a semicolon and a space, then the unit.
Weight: 127.1; kg
